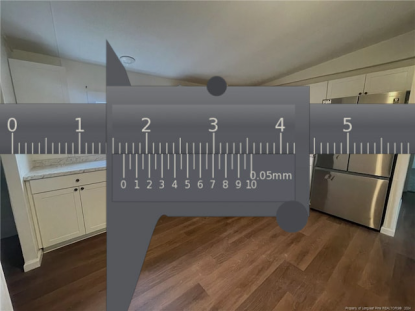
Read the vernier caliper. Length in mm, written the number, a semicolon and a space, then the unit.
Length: 16.6; mm
